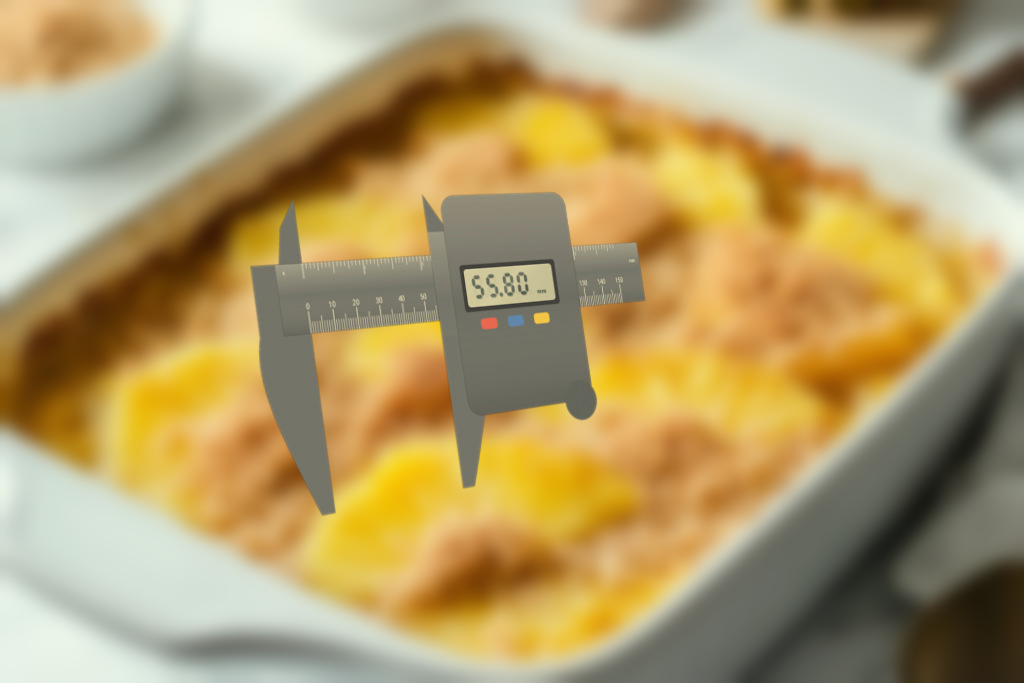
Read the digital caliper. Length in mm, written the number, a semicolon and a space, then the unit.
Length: 55.80; mm
